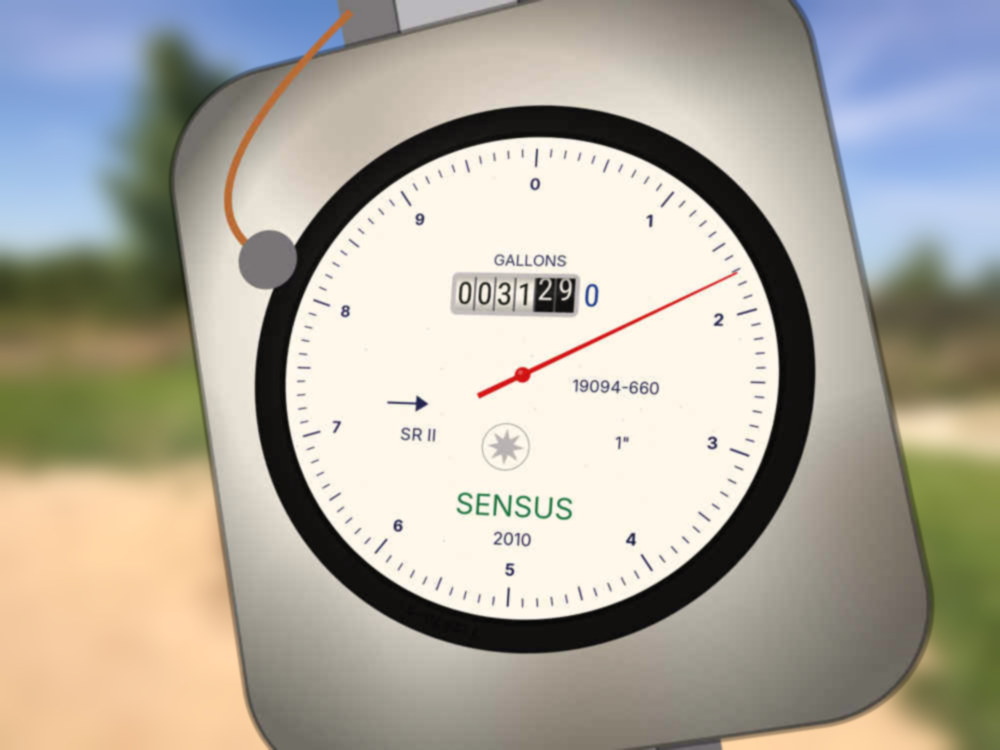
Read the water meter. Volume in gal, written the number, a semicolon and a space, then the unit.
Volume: 31291.7; gal
